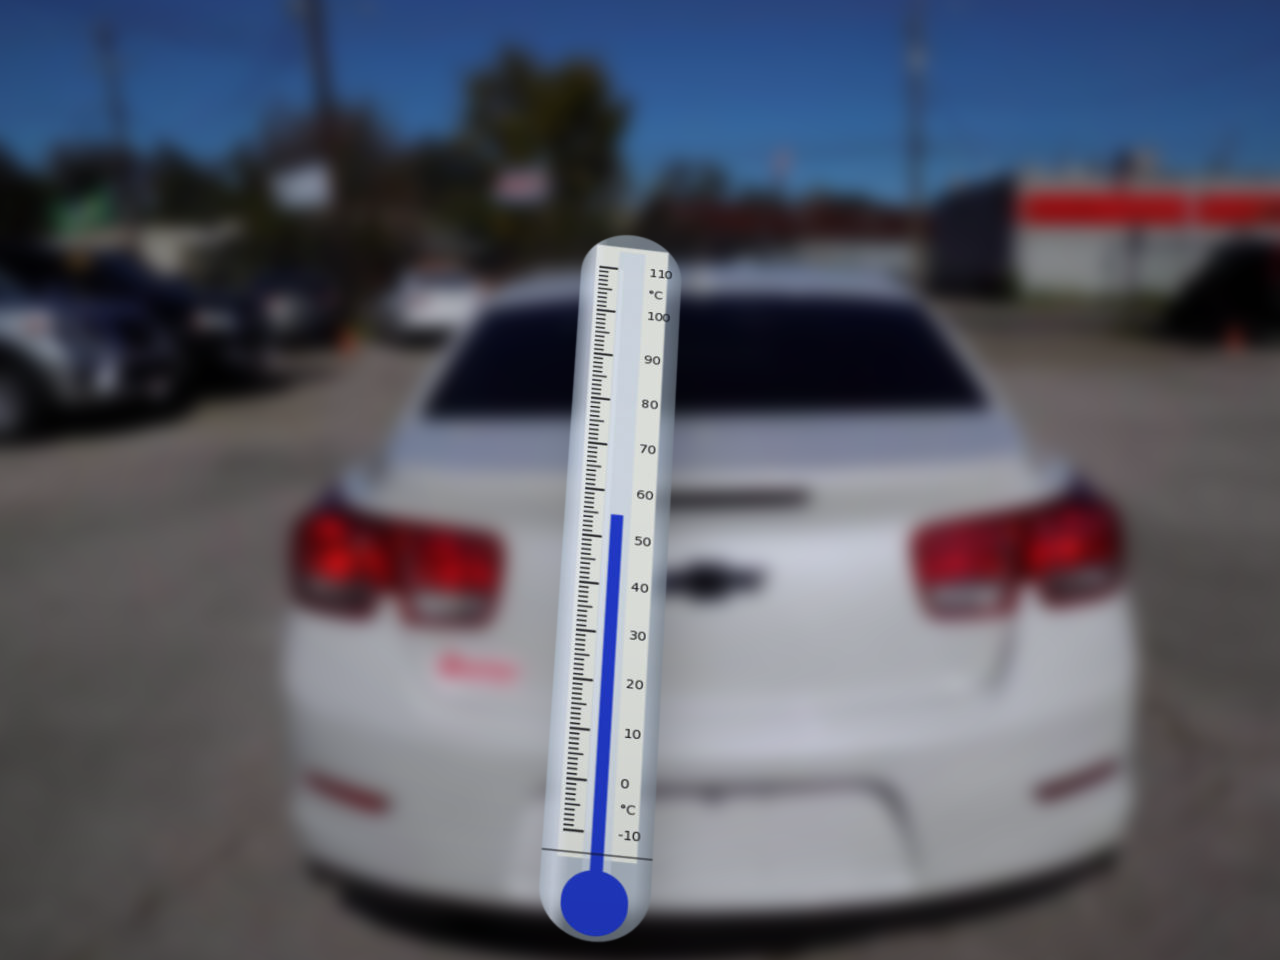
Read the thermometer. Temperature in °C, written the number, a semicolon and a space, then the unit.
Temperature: 55; °C
